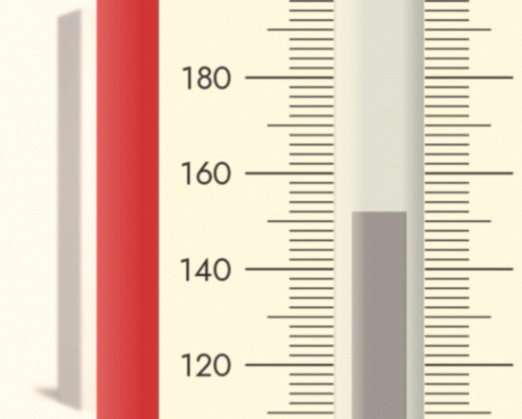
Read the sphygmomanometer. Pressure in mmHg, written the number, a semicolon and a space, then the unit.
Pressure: 152; mmHg
